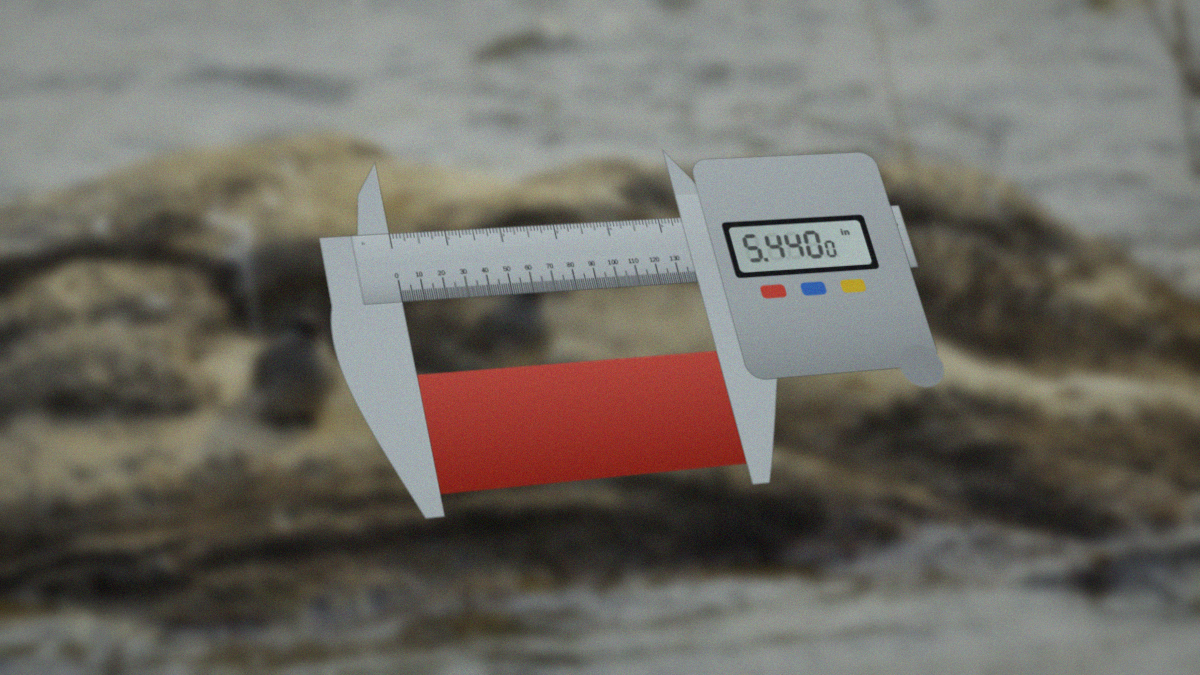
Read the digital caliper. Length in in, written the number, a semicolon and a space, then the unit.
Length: 5.4400; in
